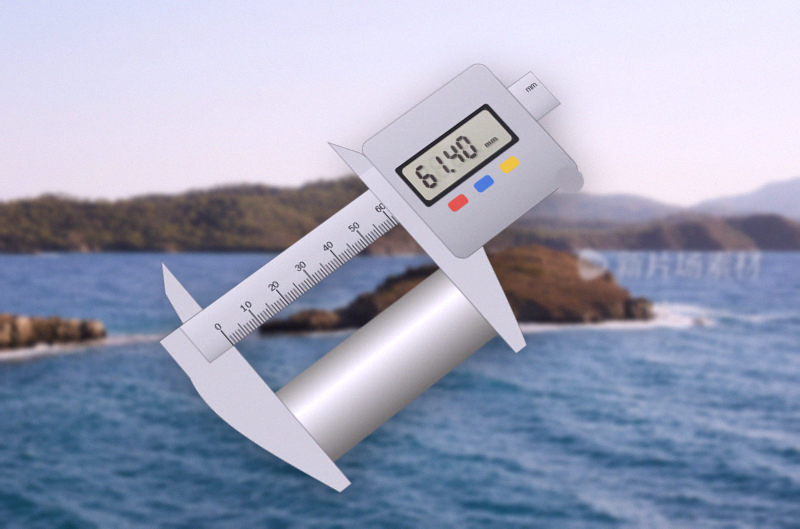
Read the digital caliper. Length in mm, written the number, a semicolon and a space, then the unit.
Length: 61.40; mm
